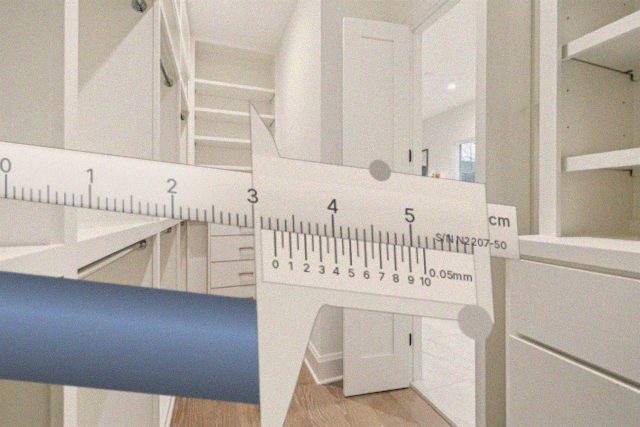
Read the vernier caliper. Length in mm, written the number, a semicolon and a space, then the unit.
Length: 32.6; mm
